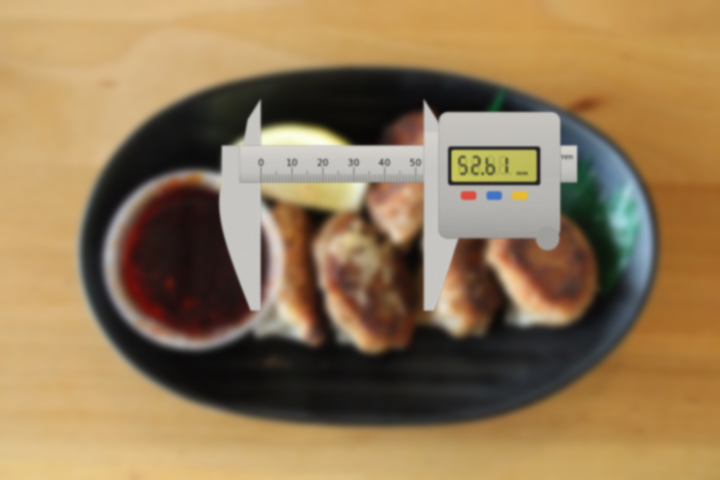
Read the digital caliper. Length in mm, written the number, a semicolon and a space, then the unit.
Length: 52.61; mm
